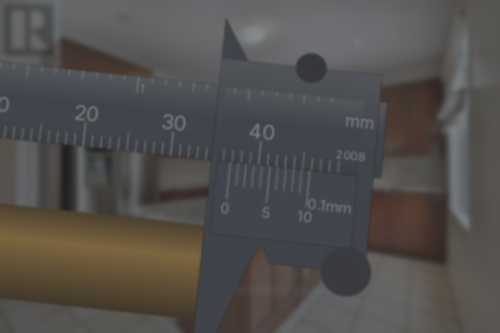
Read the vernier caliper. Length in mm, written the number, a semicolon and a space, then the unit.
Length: 36.8; mm
